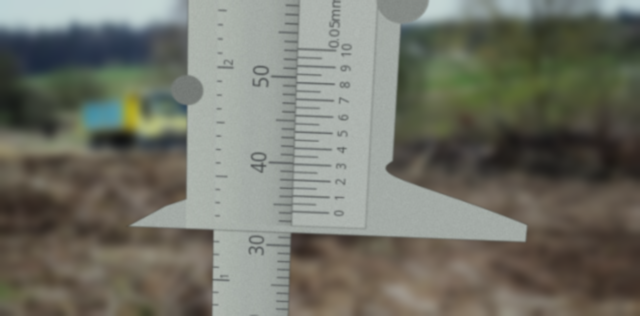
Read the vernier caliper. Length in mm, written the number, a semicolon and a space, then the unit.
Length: 34.2; mm
